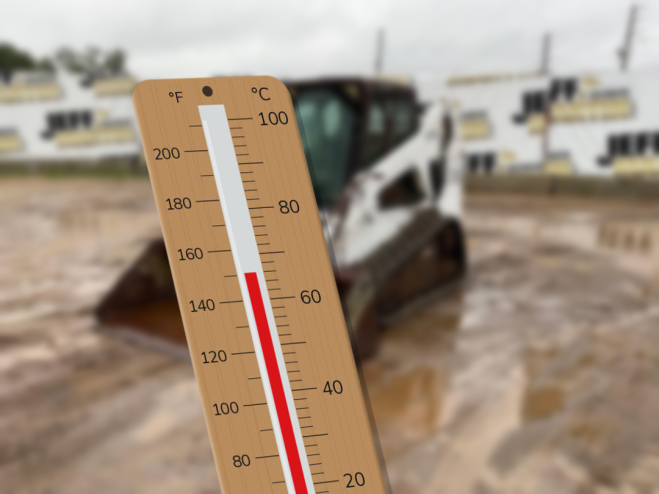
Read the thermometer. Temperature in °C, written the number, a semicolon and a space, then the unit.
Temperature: 66; °C
